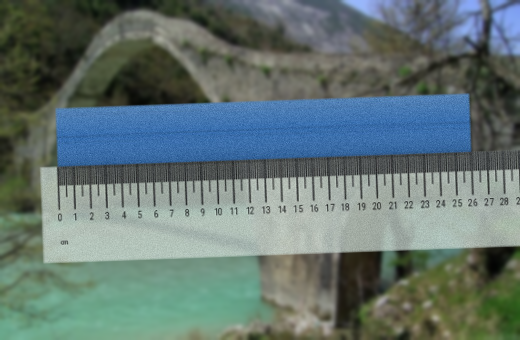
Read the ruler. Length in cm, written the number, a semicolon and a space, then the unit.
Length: 26; cm
